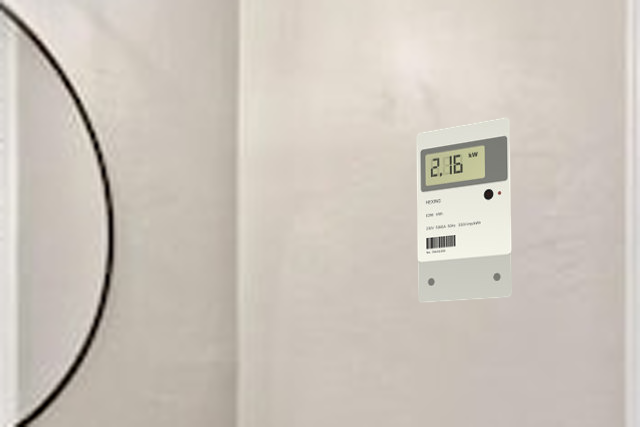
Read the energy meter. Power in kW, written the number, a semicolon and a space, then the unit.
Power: 2.16; kW
